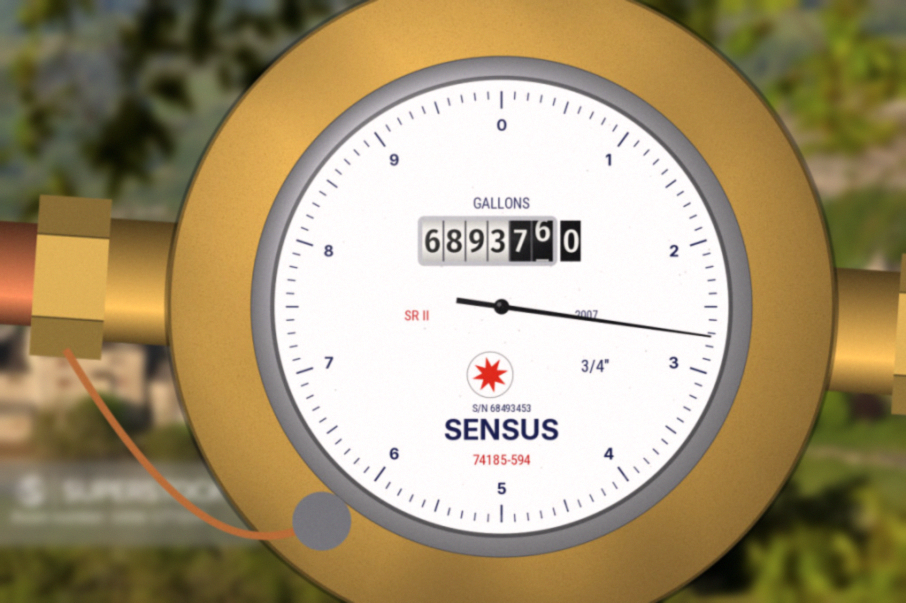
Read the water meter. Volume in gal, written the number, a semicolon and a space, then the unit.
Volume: 6893762.7; gal
